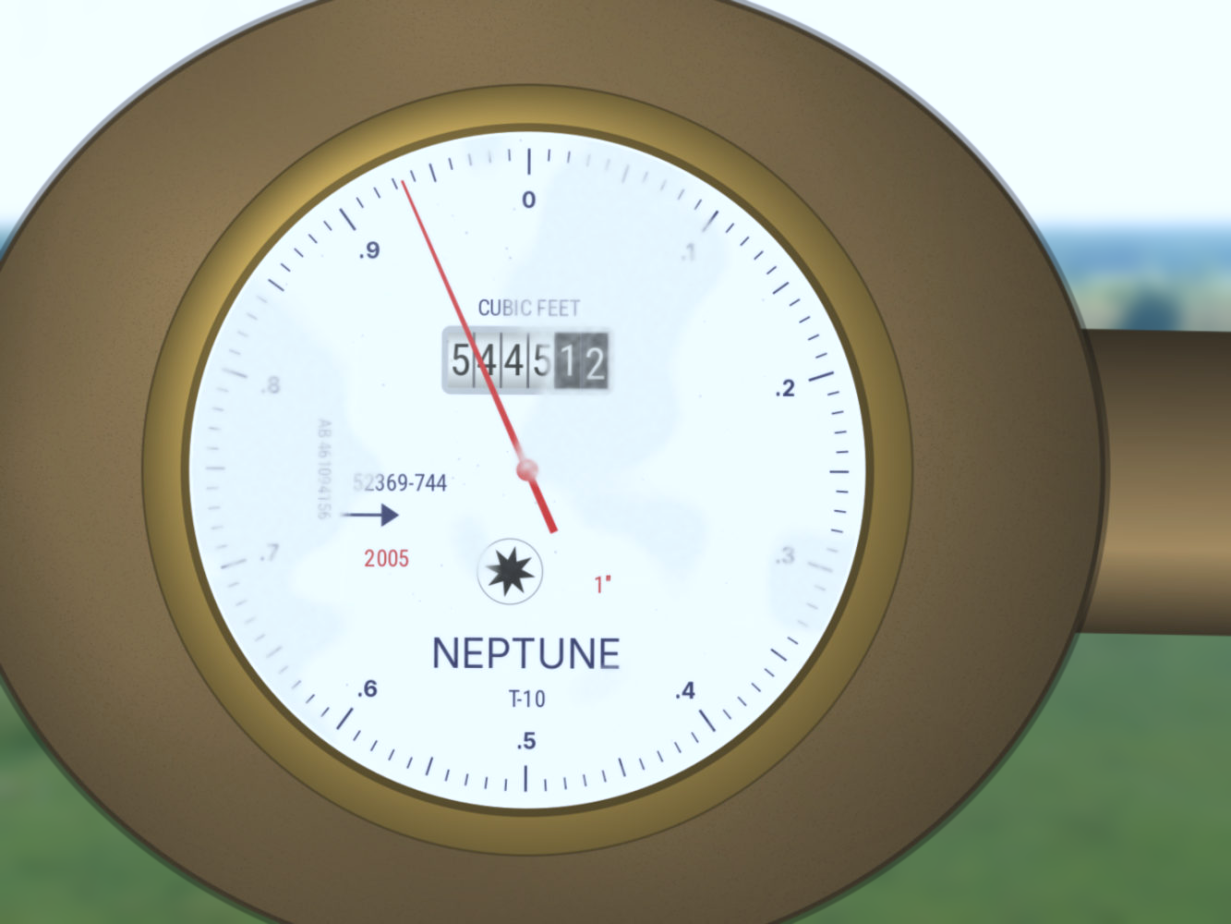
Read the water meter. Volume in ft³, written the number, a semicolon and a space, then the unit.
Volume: 544511.93; ft³
